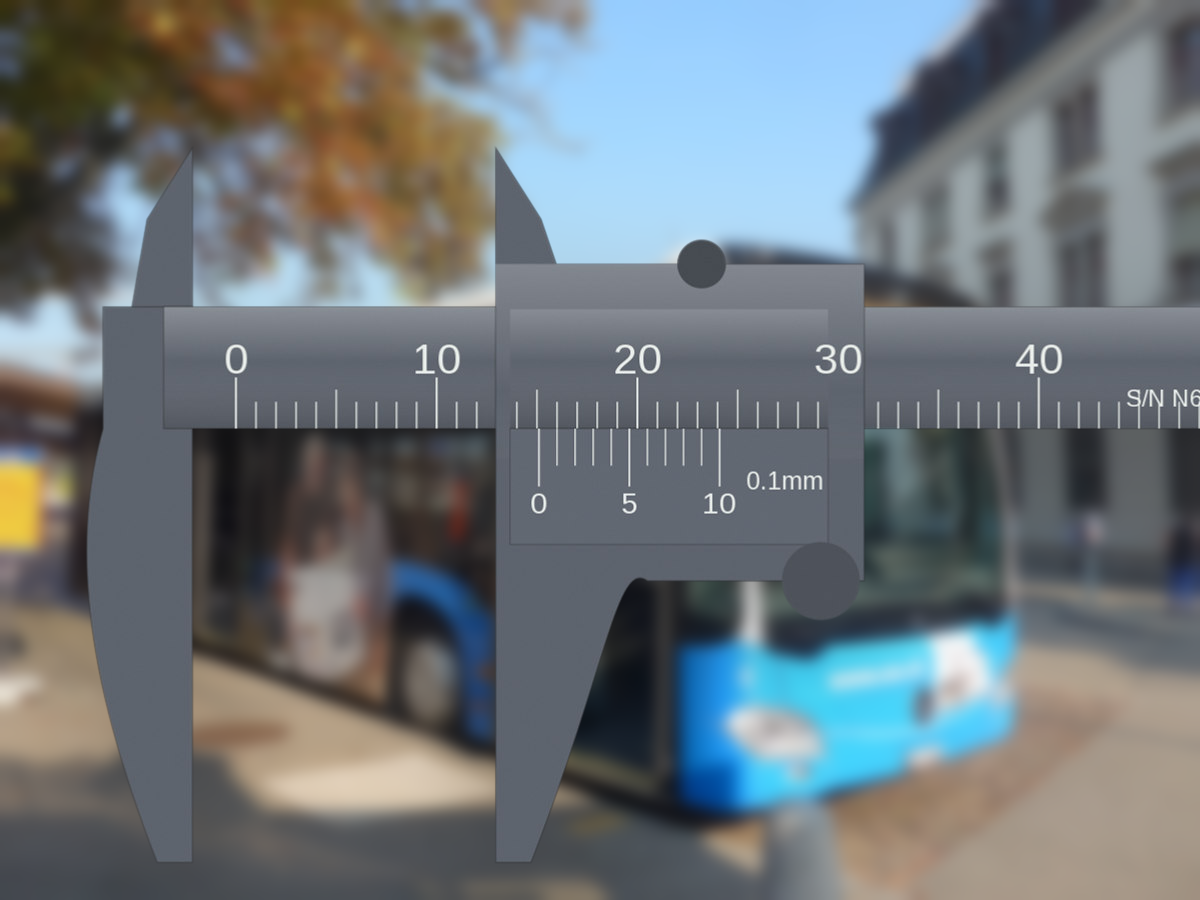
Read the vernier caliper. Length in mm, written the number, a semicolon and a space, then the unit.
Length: 15.1; mm
